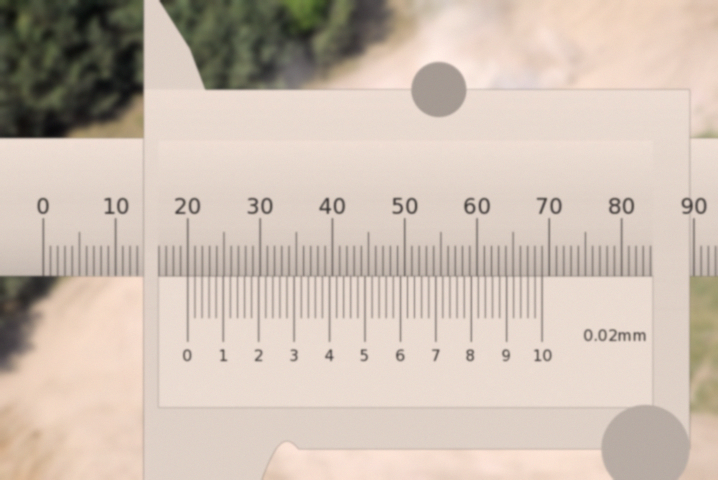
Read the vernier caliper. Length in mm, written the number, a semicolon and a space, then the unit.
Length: 20.0; mm
